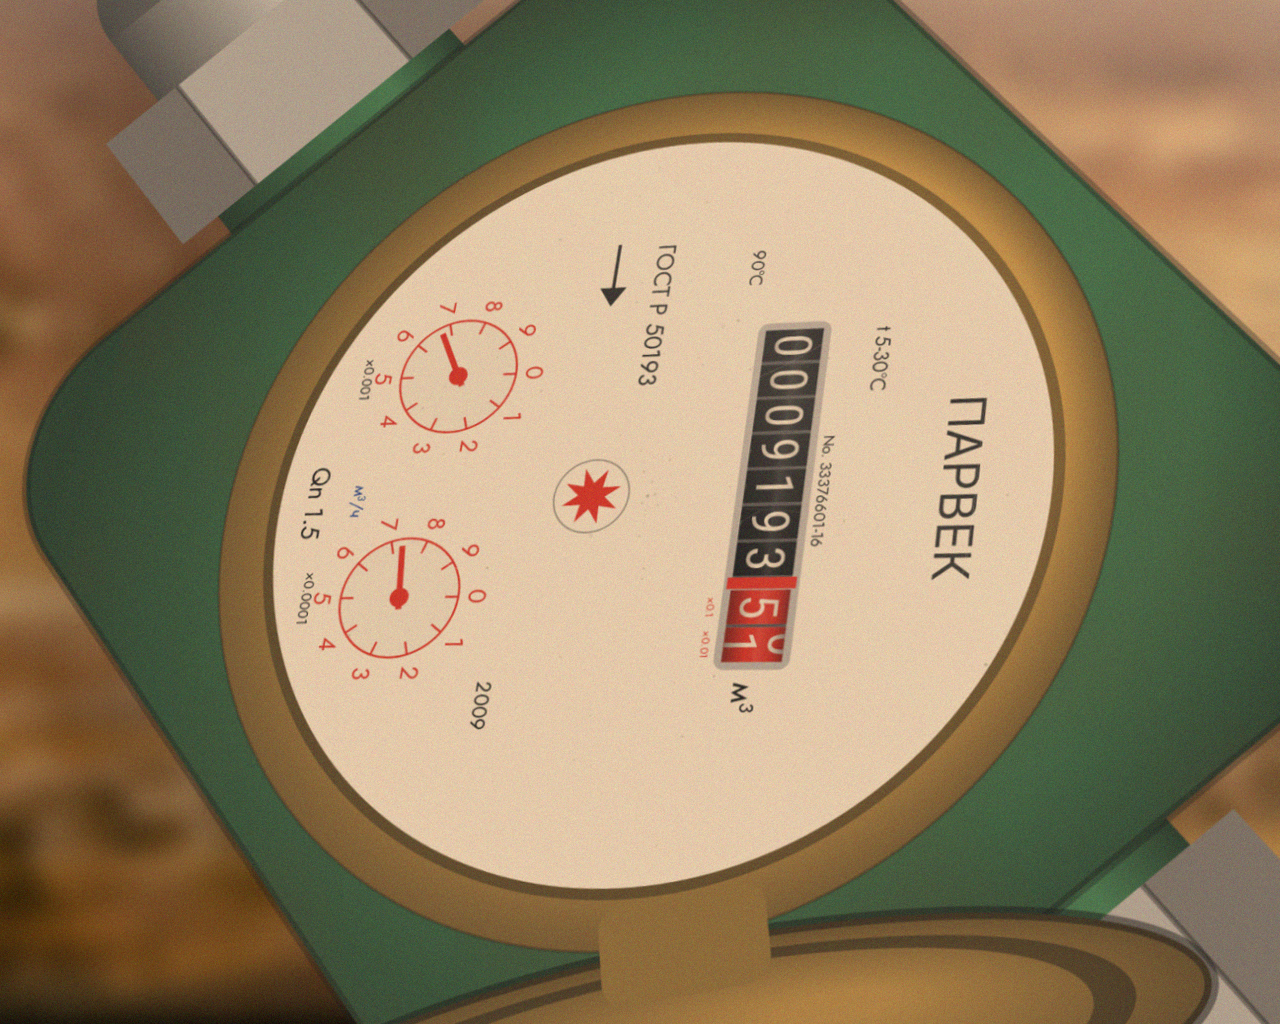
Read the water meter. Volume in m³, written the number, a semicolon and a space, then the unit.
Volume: 9193.5067; m³
